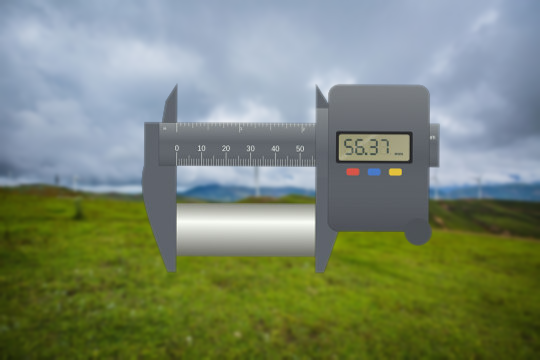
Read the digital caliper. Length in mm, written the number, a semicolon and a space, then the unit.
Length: 56.37; mm
